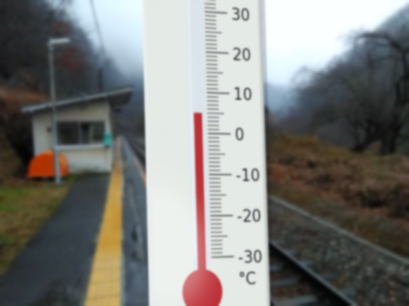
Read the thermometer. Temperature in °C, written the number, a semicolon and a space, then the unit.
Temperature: 5; °C
